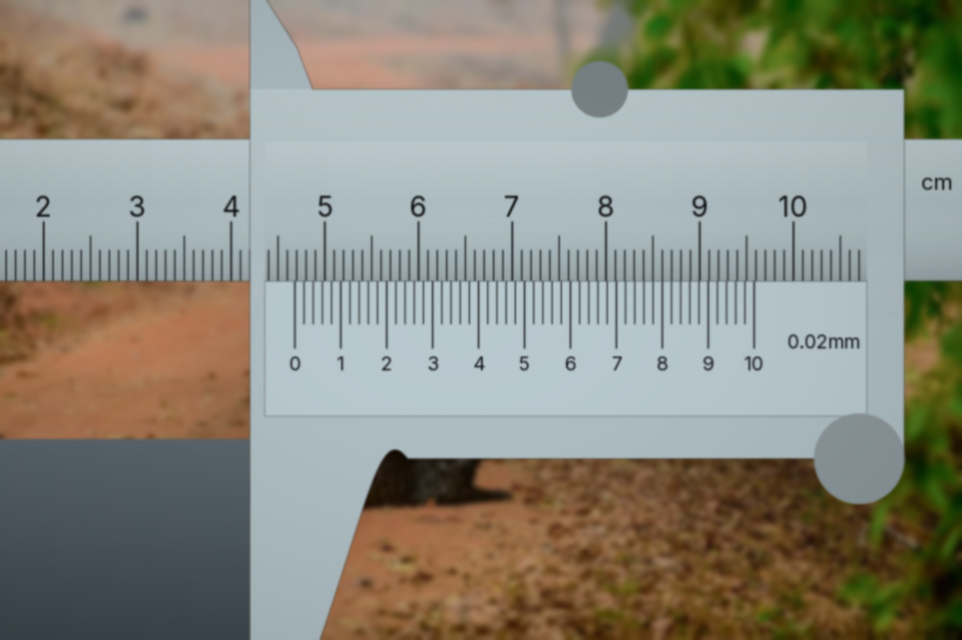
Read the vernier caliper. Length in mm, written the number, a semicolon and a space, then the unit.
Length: 46.8; mm
